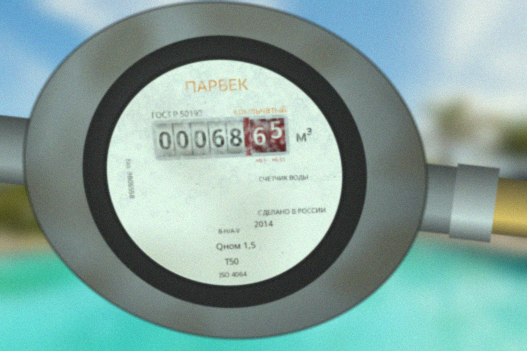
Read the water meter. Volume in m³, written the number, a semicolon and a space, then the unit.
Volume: 68.65; m³
